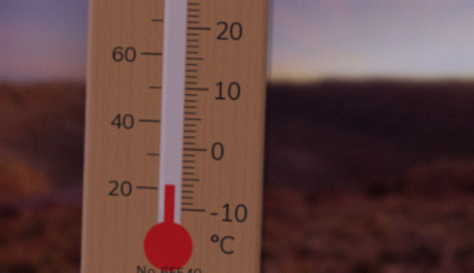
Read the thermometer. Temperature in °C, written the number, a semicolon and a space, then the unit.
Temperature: -6; °C
